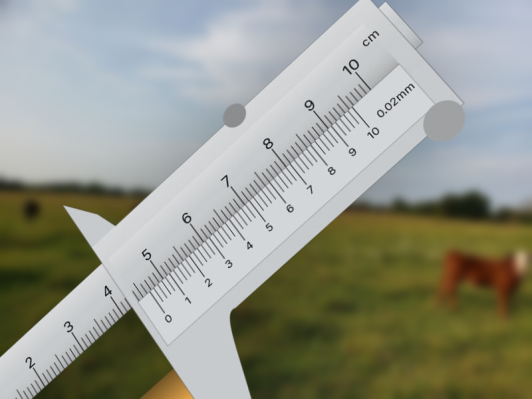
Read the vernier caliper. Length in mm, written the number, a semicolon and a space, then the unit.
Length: 46.6; mm
